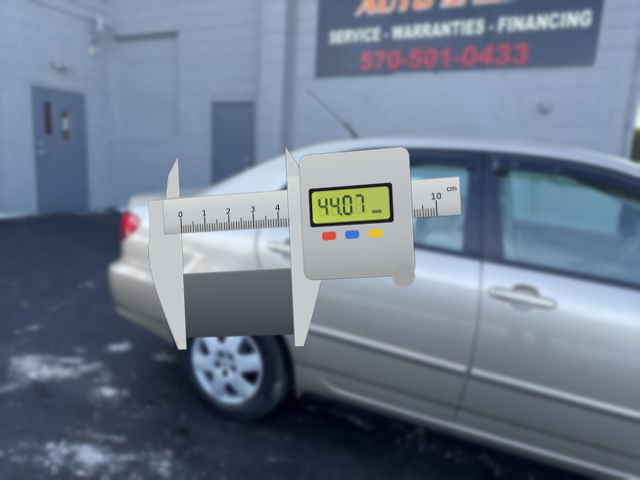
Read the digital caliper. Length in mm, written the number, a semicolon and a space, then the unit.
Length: 44.07; mm
